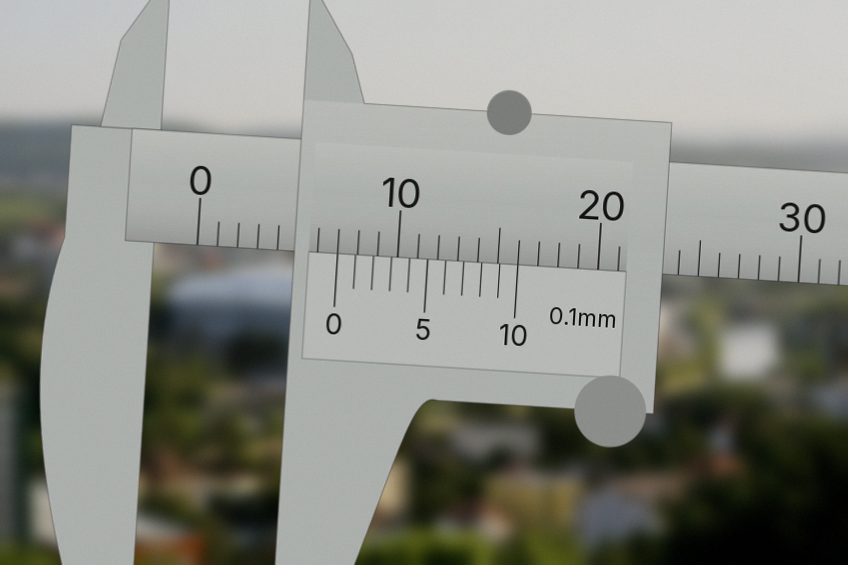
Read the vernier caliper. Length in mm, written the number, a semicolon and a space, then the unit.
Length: 7.0; mm
